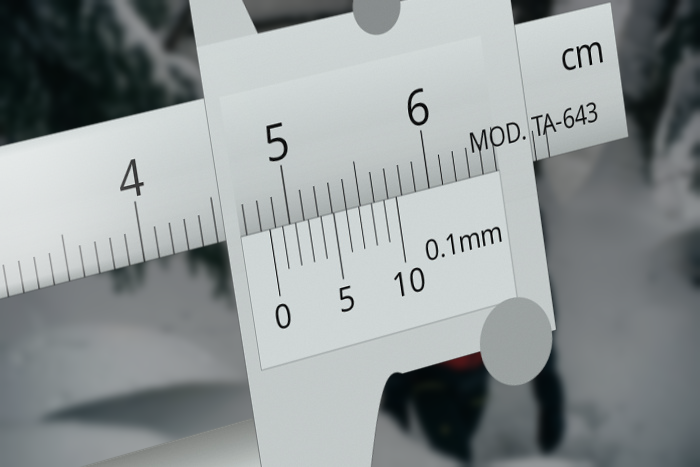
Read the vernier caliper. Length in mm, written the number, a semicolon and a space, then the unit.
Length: 48.6; mm
